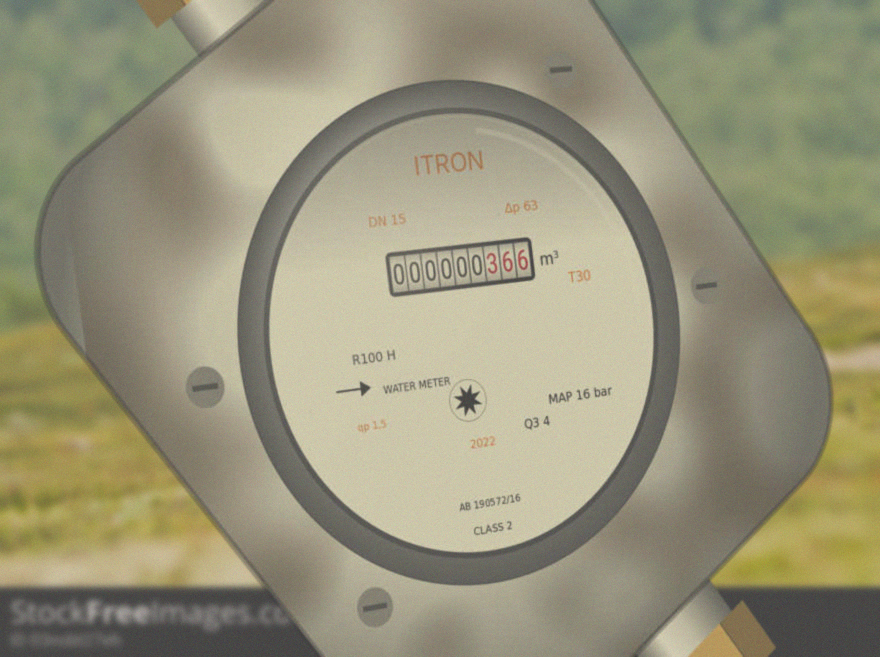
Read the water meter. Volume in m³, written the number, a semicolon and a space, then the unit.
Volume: 0.366; m³
